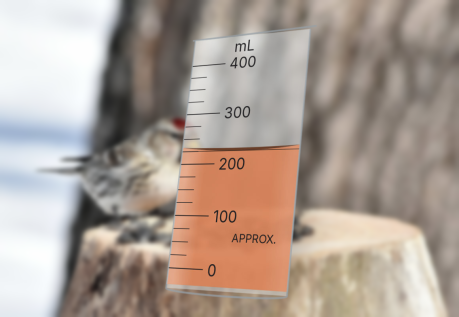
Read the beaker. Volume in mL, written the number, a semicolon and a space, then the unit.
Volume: 225; mL
